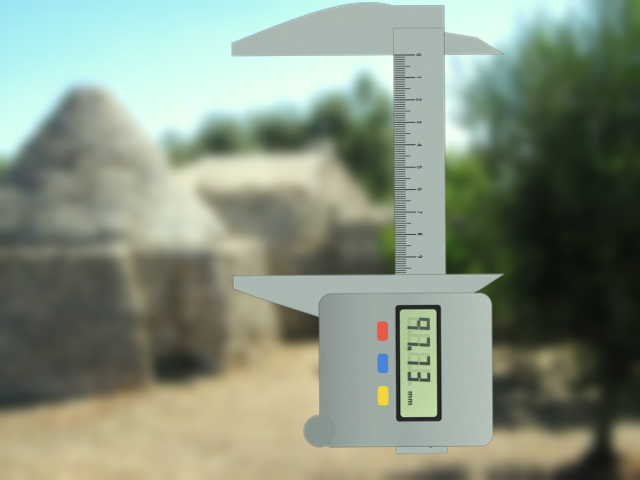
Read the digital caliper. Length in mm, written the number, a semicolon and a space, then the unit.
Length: 97.73; mm
